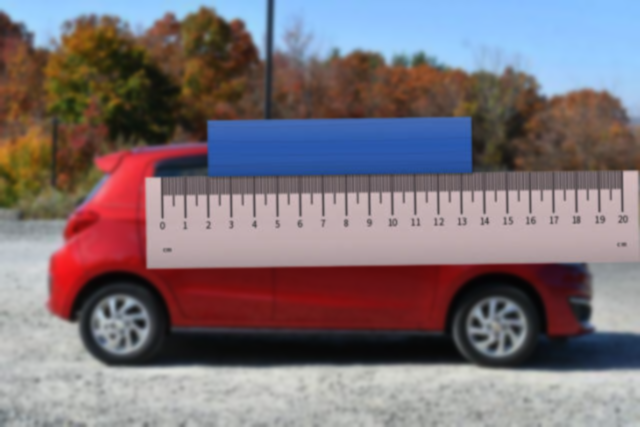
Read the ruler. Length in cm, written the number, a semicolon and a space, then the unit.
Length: 11.5; cm
